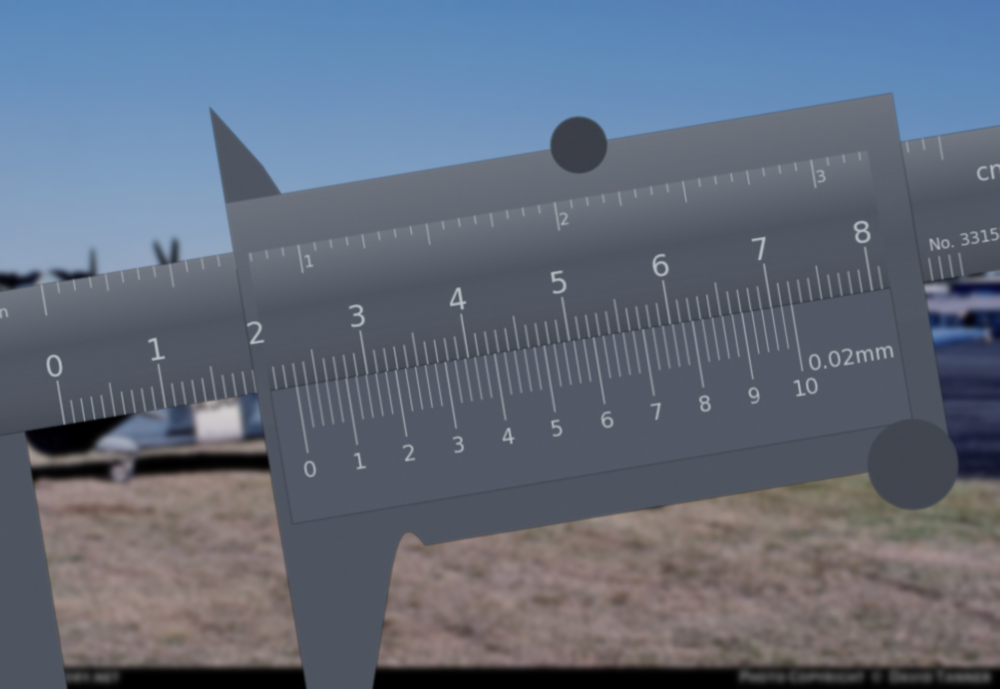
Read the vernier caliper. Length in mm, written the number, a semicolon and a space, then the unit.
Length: 23.0; mm
